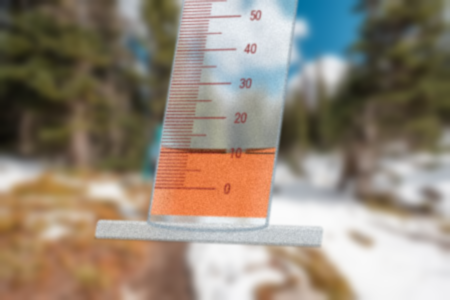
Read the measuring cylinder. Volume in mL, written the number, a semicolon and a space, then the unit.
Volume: 10; mL
